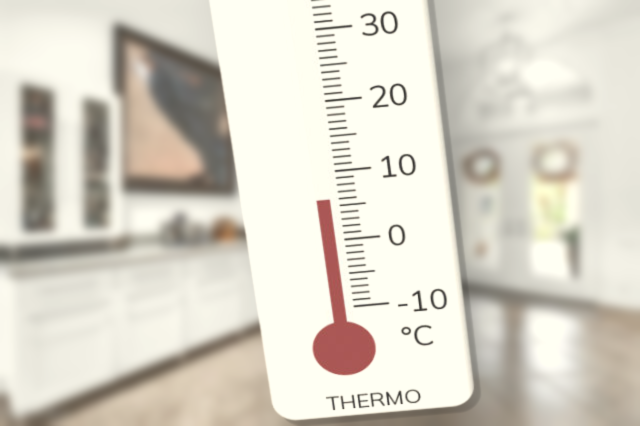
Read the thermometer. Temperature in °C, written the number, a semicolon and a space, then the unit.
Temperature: 6; °C
